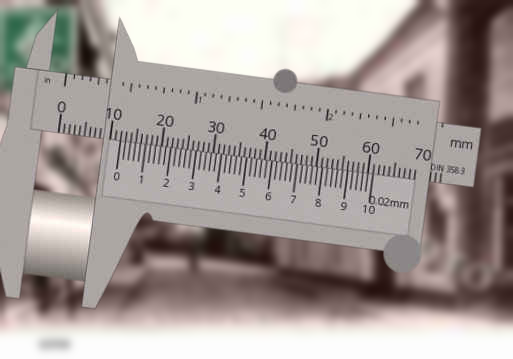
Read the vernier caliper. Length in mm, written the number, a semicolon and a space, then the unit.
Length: 12.0; mm
